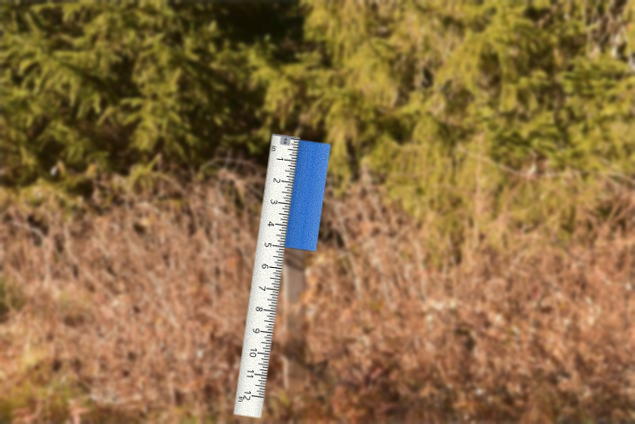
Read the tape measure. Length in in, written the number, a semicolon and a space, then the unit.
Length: 5; in
